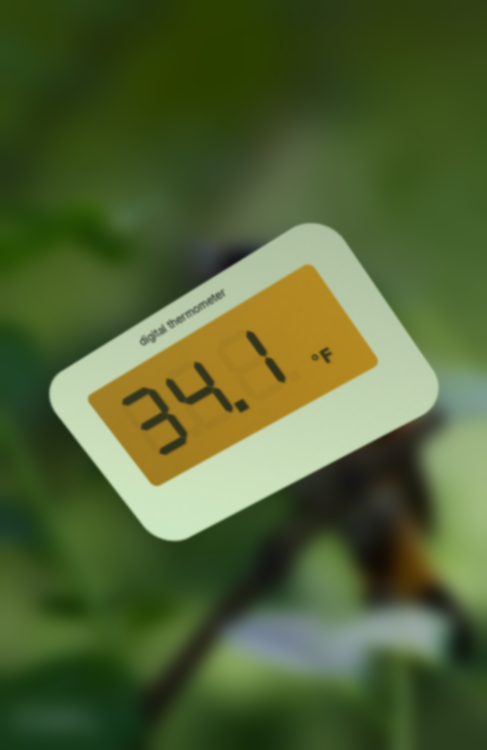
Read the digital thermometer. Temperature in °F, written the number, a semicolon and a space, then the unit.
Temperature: 34.1; °F
